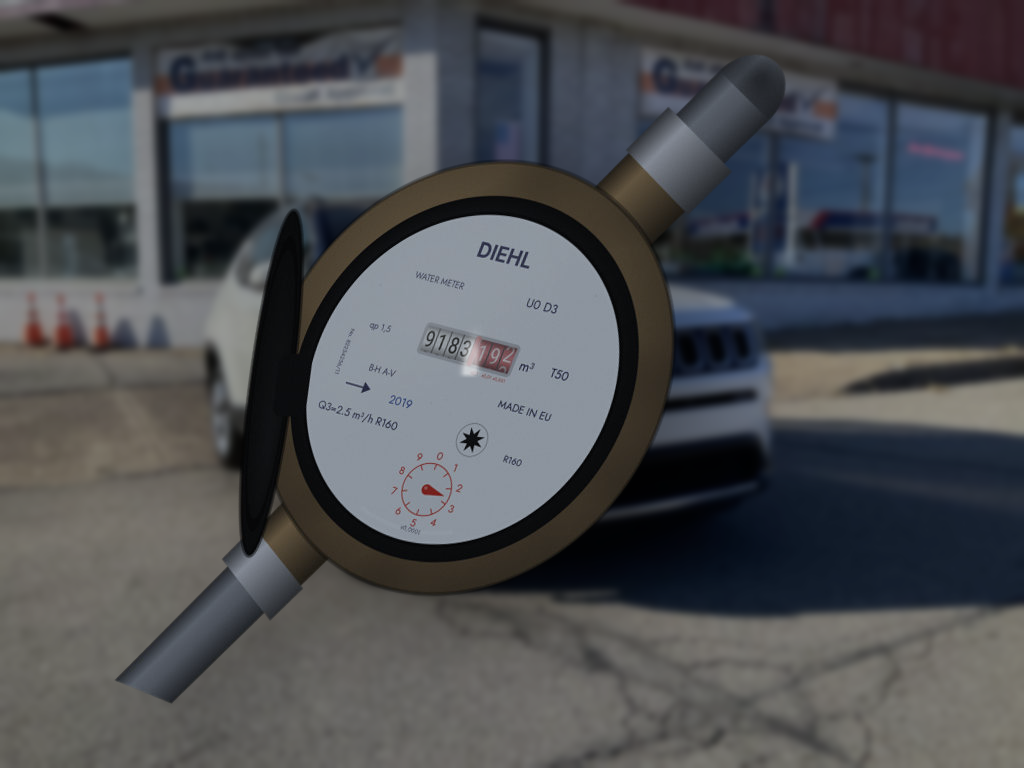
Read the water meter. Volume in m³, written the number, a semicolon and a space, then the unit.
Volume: 9183.1922; m³
